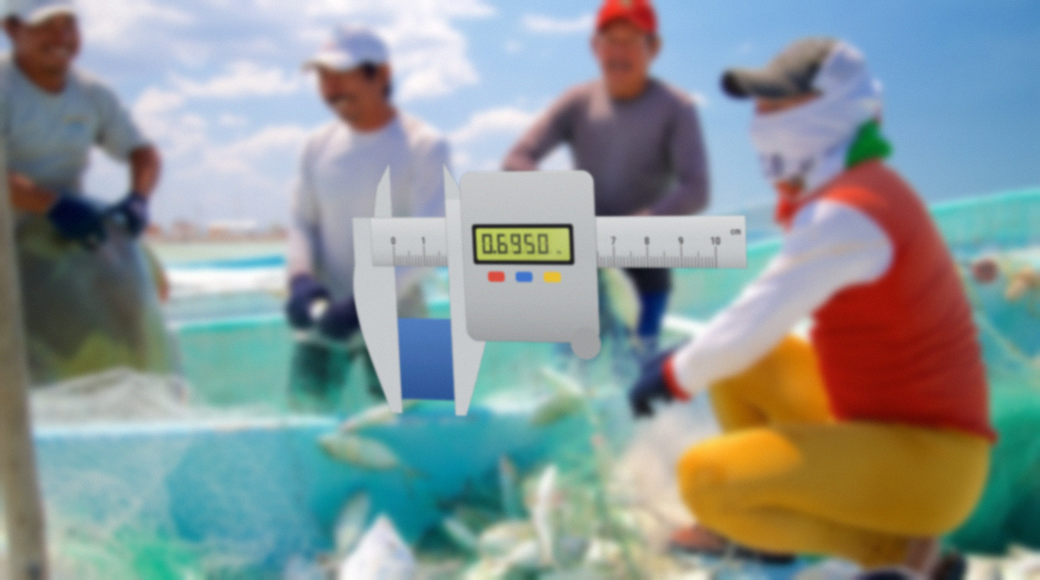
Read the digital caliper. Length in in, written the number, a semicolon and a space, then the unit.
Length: 0.6950; in
